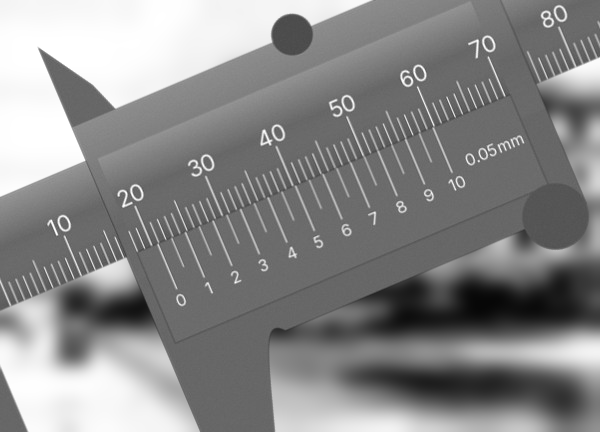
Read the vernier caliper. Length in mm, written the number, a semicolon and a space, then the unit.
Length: 20.8; mm
